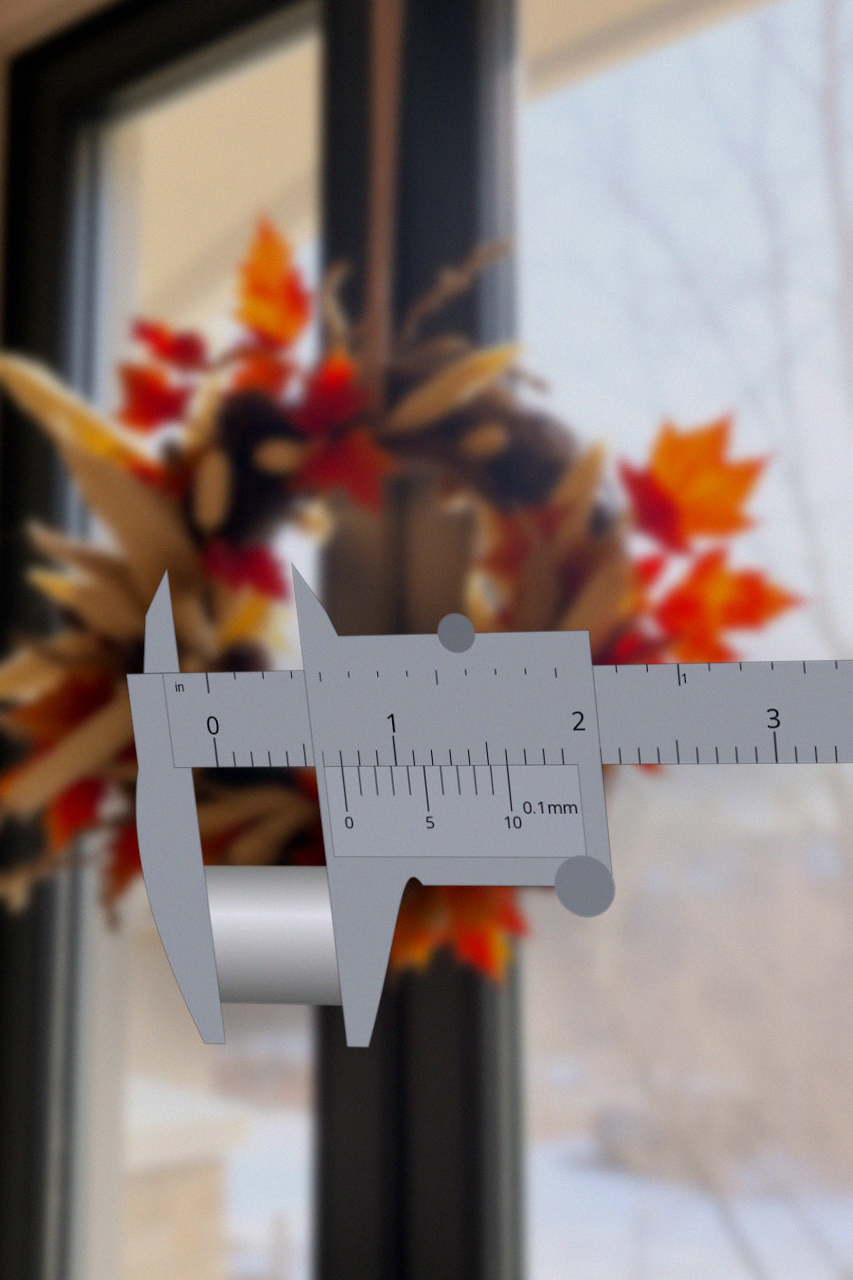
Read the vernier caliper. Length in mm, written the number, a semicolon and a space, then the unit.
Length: 7.0; mm
